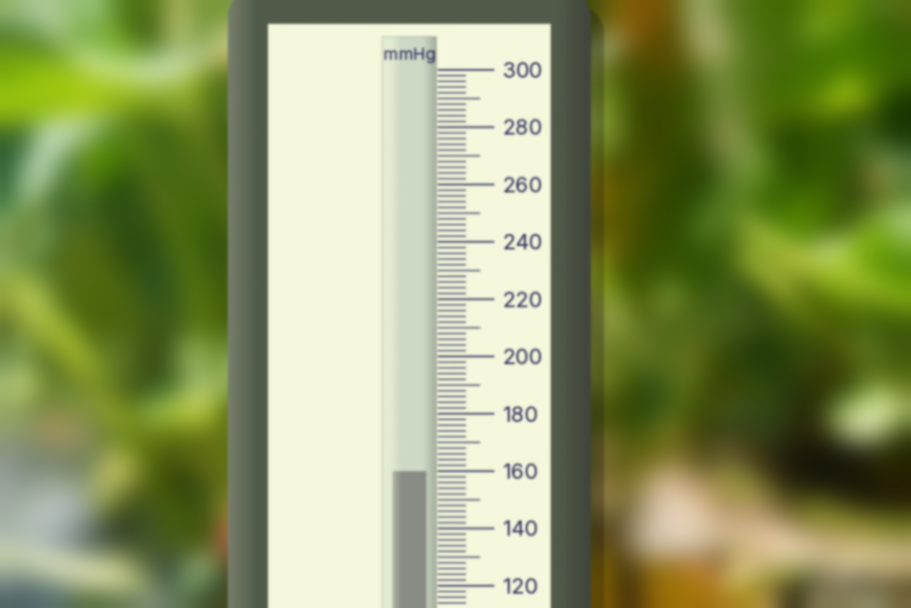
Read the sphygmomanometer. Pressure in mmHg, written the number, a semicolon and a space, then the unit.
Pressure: 160; mmHg
